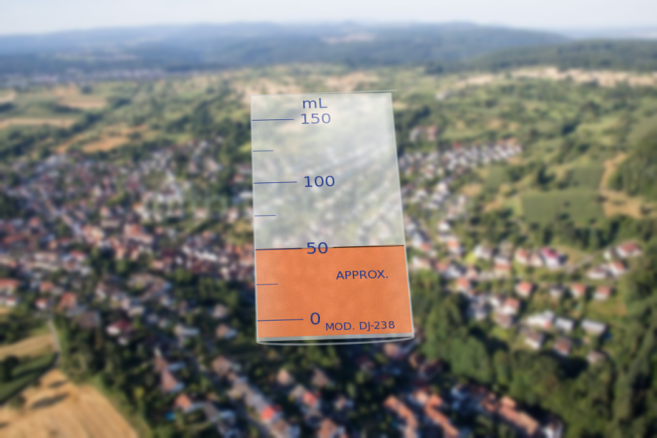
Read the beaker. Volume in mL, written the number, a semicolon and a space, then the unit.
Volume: 50; mL
